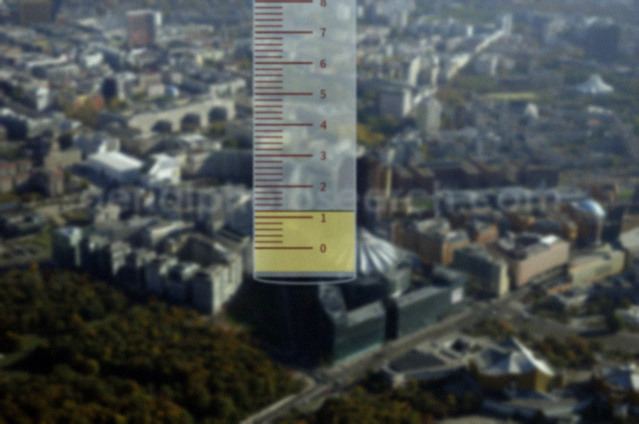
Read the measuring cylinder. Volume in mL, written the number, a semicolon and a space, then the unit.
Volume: 1.2; mL
